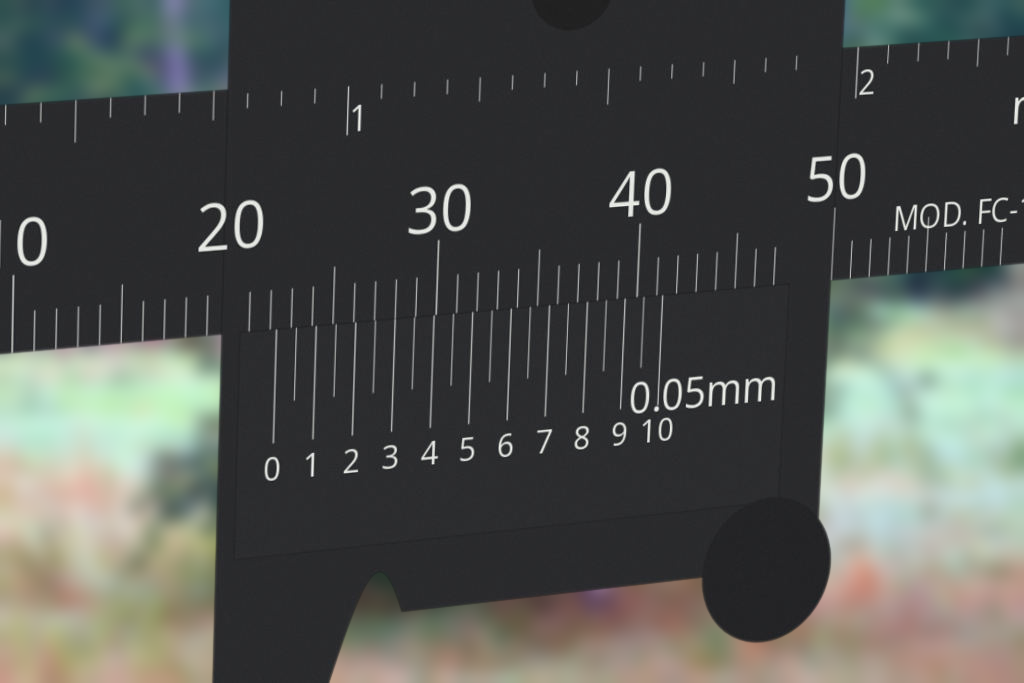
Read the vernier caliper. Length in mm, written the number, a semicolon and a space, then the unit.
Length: 22.3; mm
